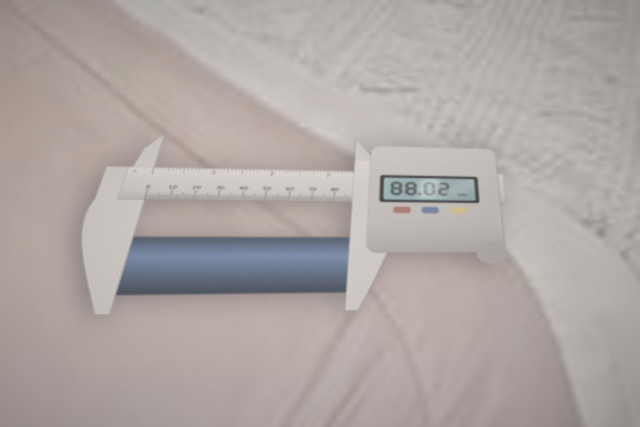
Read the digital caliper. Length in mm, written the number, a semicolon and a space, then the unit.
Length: 88.02; mm
